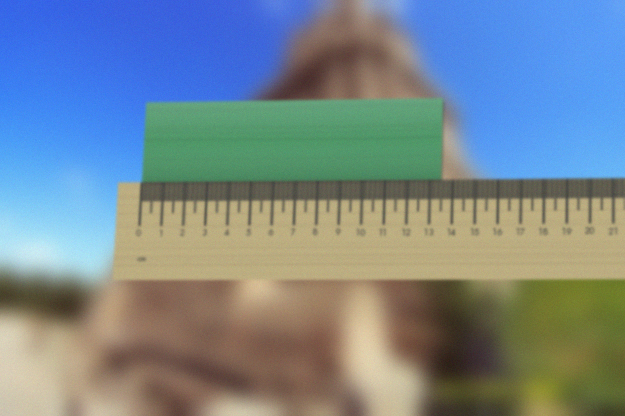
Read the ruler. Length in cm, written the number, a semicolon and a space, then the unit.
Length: 13.5; cm
